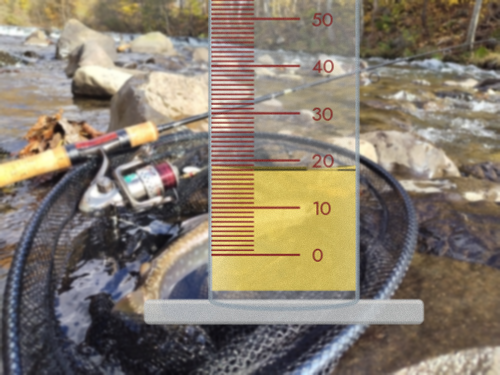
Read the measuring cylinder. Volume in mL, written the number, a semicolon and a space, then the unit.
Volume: 18; mL
